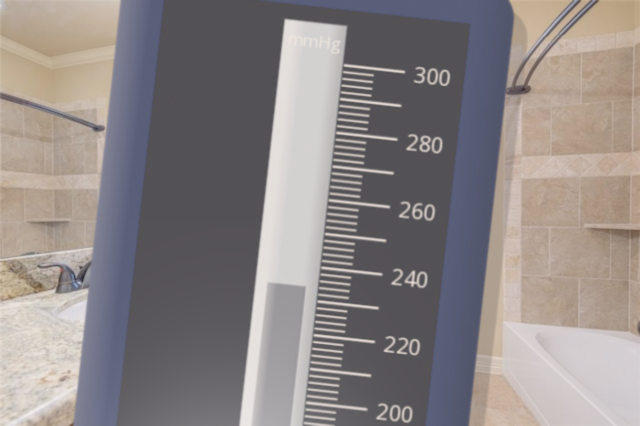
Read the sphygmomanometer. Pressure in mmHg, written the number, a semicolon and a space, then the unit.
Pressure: 234; mmHg
